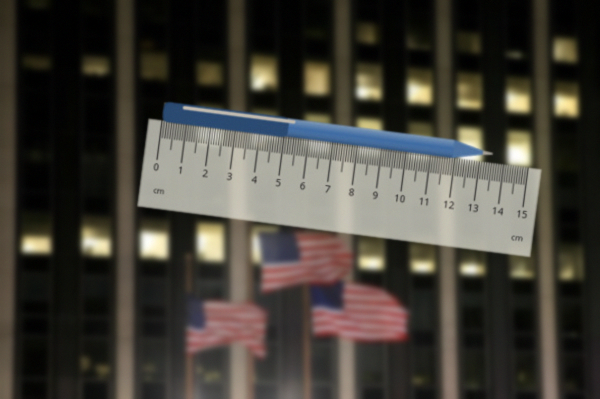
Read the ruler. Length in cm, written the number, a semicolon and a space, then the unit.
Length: 13.5; cm
